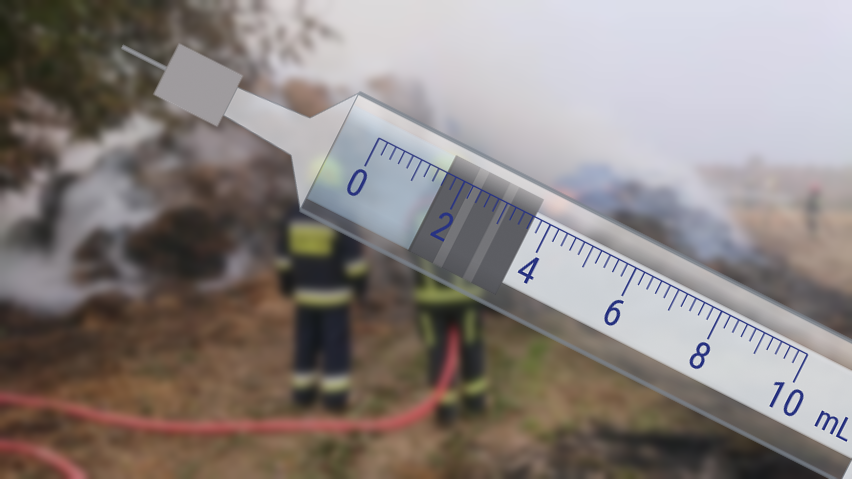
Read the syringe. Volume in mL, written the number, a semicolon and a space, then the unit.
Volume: 1.6; mL
